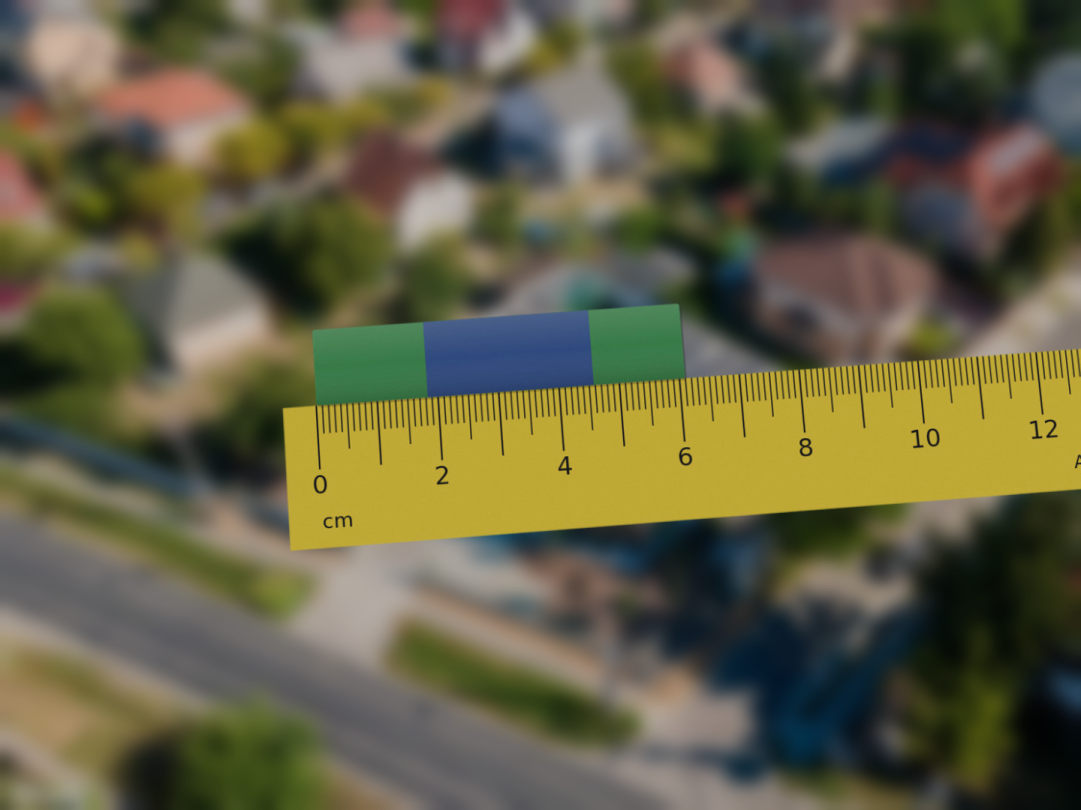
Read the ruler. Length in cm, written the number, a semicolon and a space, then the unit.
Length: 6.1; cm
